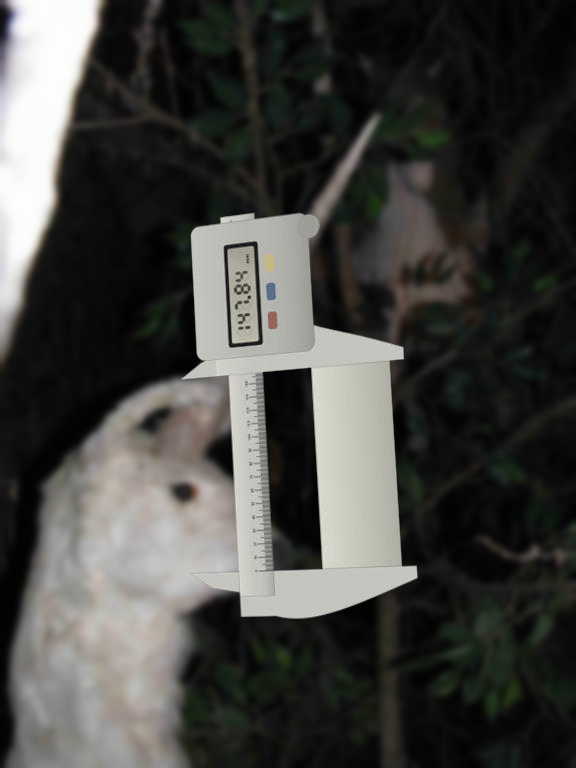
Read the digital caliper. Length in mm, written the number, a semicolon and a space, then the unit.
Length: 147.84; mm
